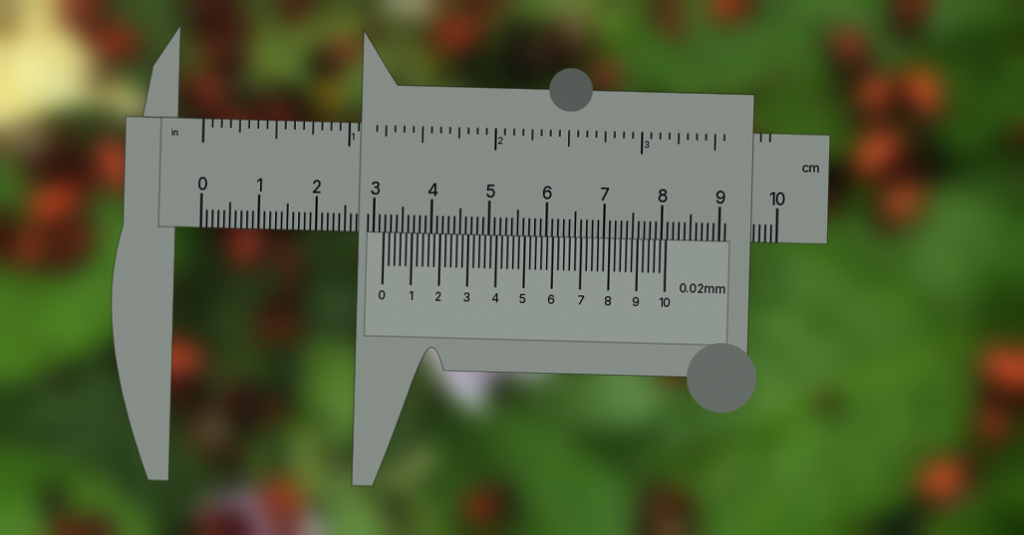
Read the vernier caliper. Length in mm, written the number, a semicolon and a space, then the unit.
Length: 31.8; mm
